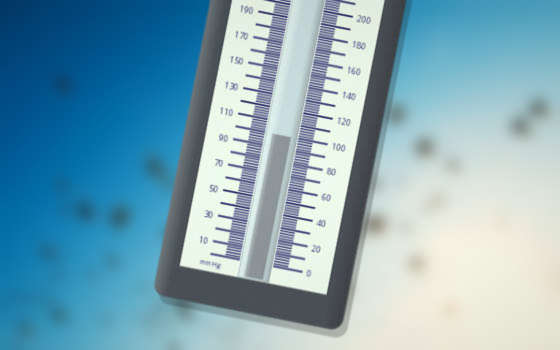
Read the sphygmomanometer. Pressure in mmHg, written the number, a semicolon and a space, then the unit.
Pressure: 100; mmHg
